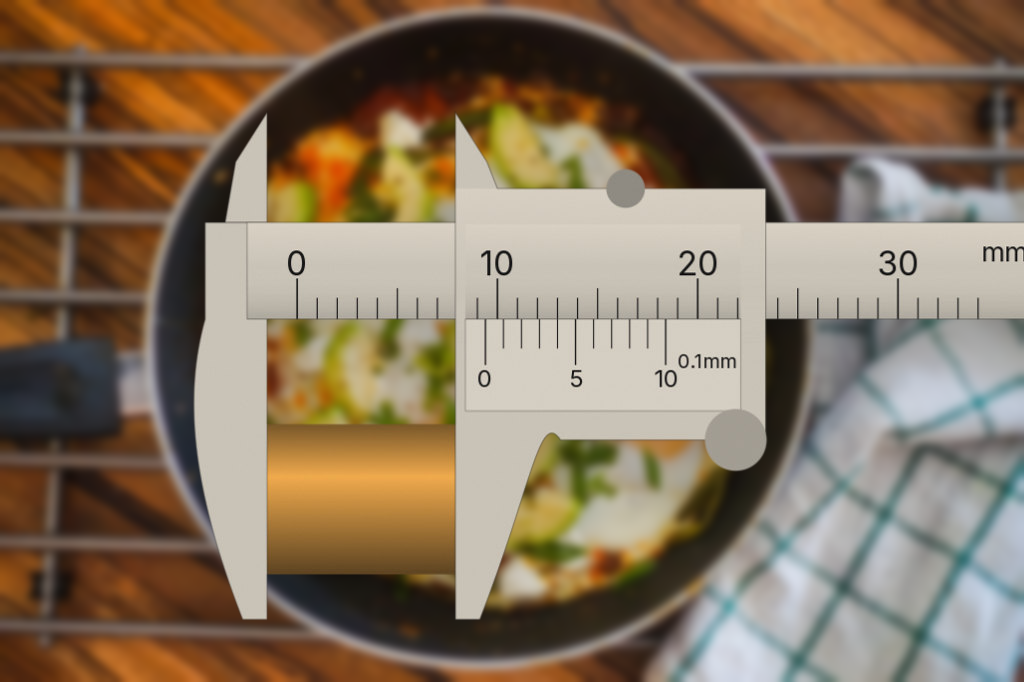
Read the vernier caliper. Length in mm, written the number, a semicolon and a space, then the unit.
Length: 9.4; mm
